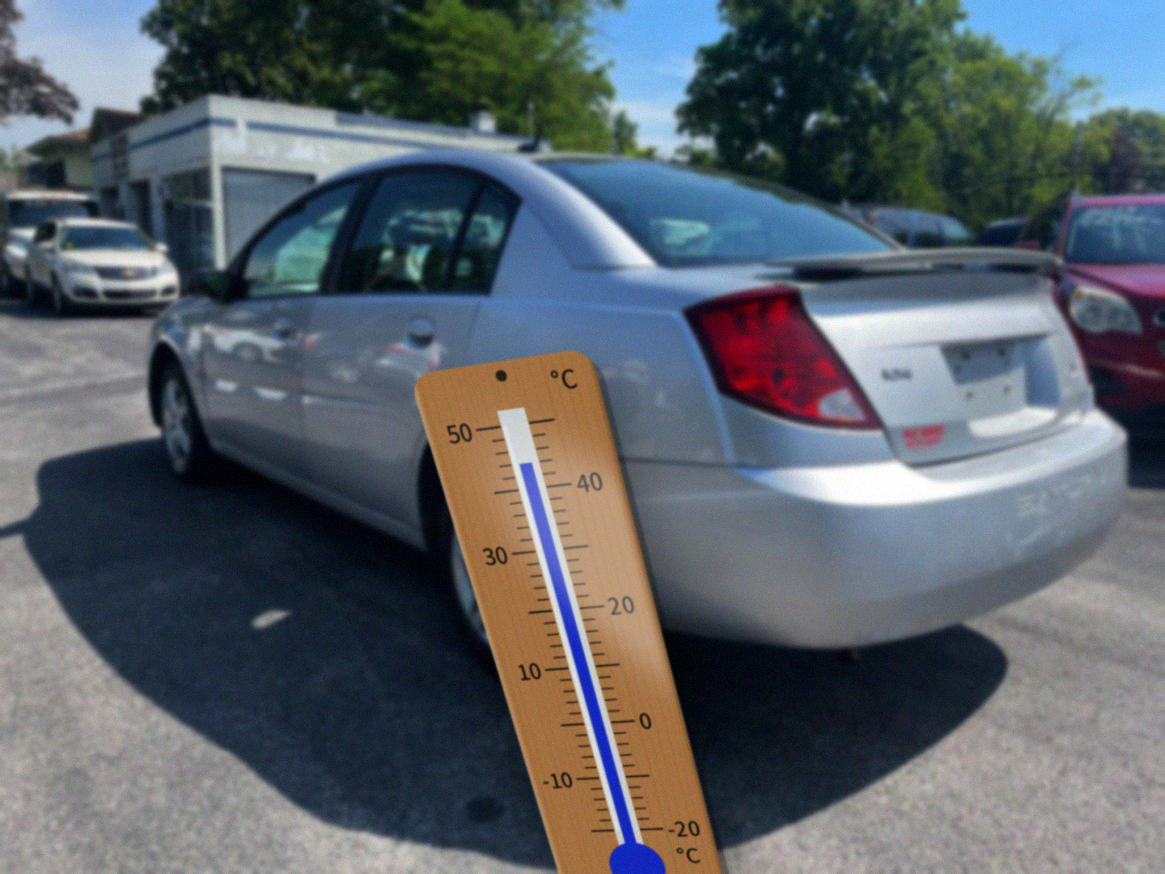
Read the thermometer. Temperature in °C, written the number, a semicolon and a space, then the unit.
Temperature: 44; °C
